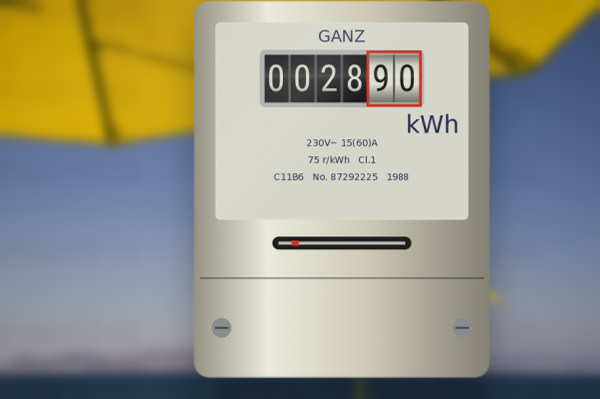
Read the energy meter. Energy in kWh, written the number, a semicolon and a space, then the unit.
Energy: 28.90; kWh
